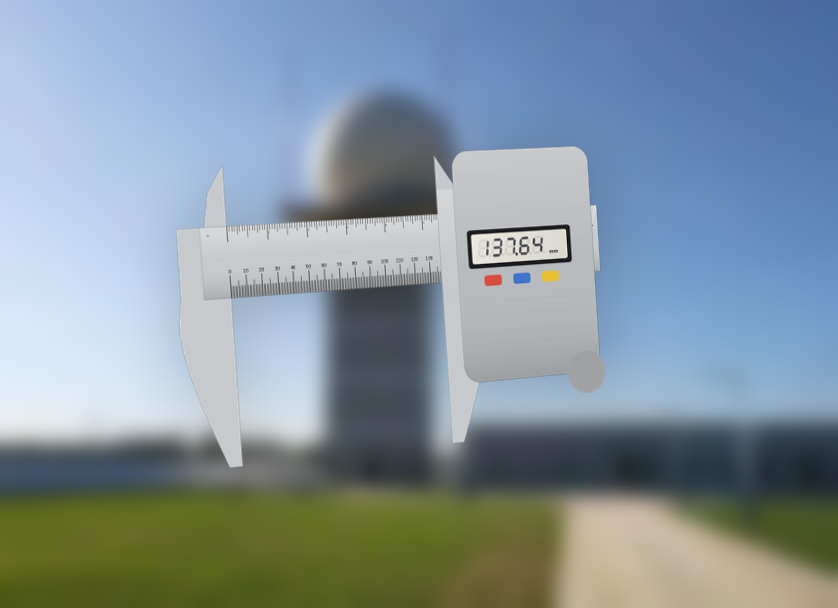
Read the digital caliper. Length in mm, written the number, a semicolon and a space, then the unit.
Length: 137.64; mm
